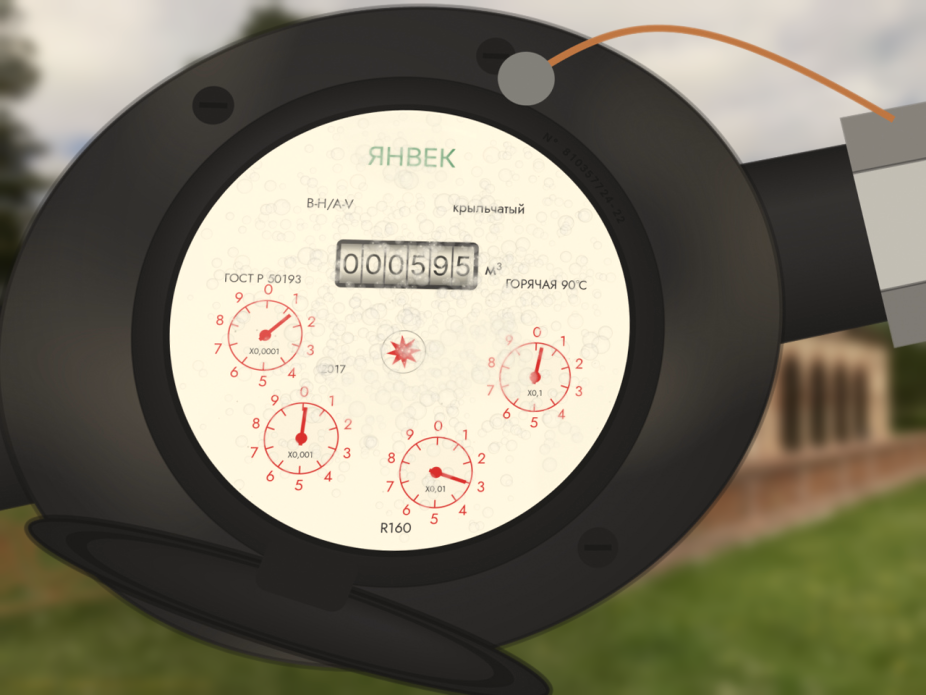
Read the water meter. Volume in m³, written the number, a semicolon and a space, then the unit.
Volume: 595.0301; m³
